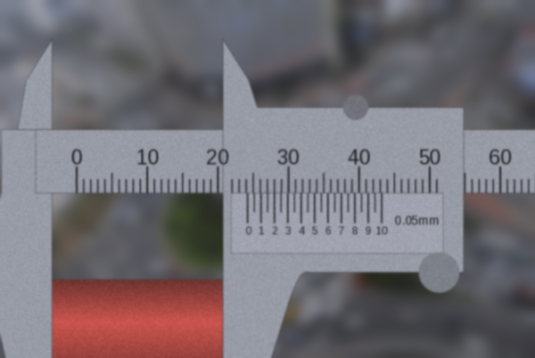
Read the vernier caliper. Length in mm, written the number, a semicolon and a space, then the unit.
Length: 24.2; mm
